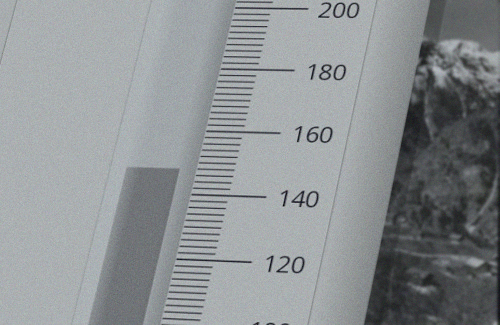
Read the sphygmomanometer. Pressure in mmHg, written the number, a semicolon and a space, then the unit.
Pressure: 148; mmHg
